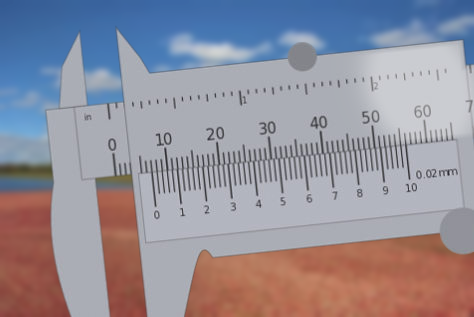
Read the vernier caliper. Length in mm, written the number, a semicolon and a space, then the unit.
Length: 7.0; mm
